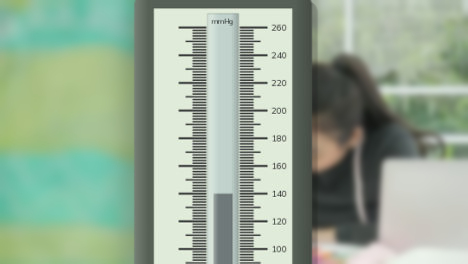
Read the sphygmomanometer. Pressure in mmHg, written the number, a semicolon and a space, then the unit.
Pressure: 140; mmHg
